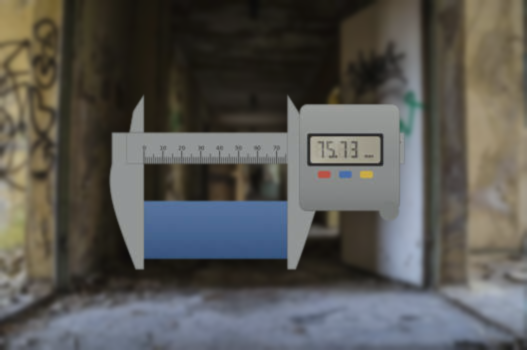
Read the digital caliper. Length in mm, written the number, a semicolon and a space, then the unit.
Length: 75.73; mm
